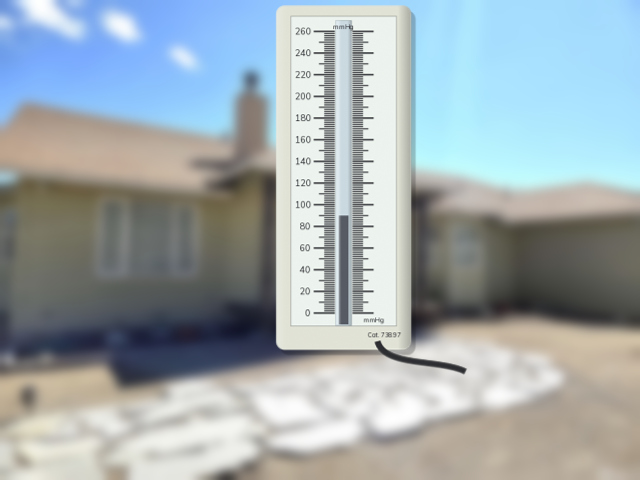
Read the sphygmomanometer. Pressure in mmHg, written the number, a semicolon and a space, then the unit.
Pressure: 90; mmHg
